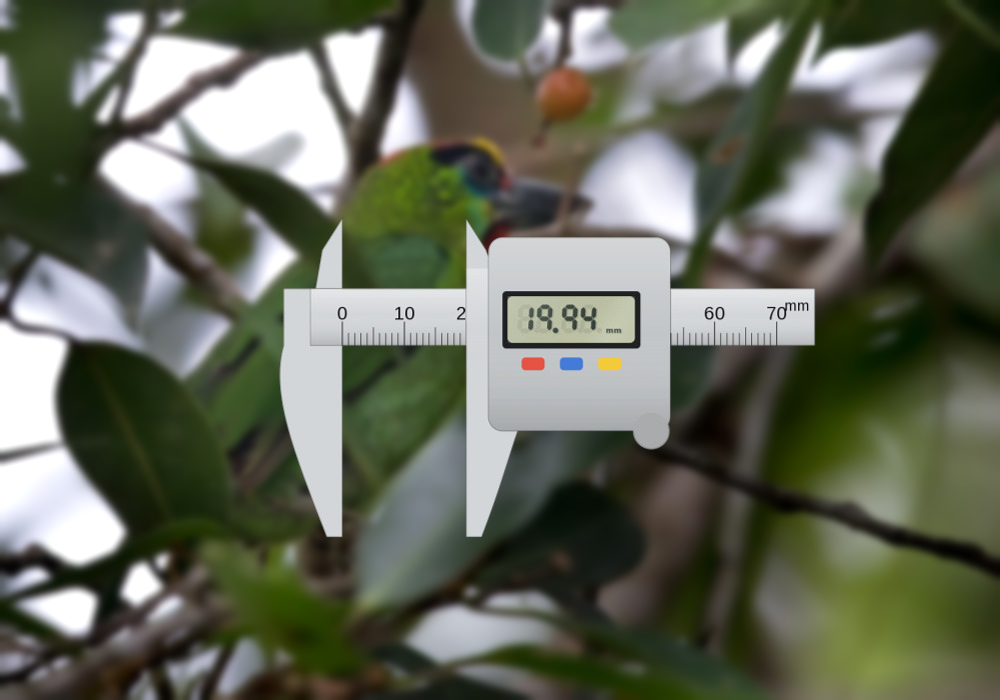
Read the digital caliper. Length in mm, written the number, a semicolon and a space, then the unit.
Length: 19.94; mm
